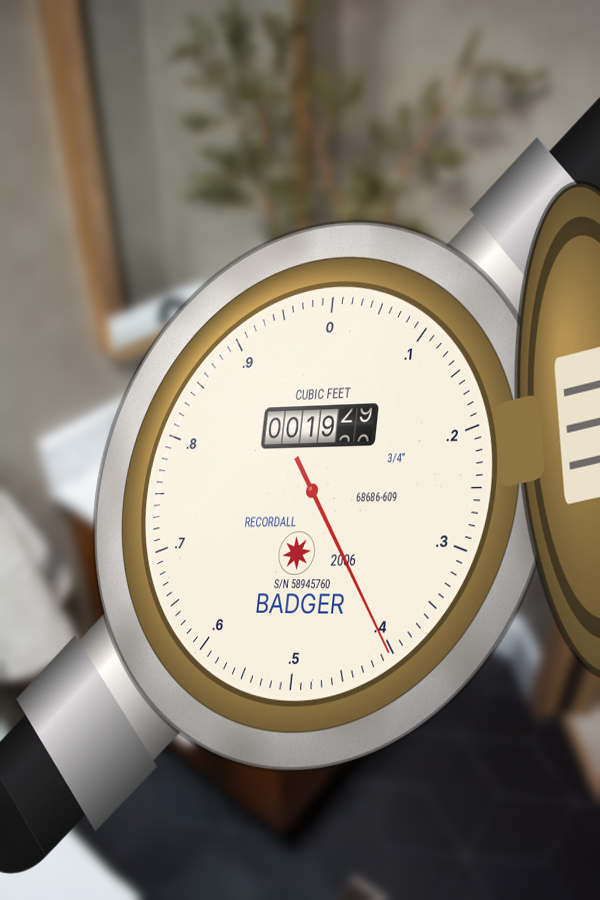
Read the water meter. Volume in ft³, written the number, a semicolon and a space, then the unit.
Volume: 1929.40; ft³
